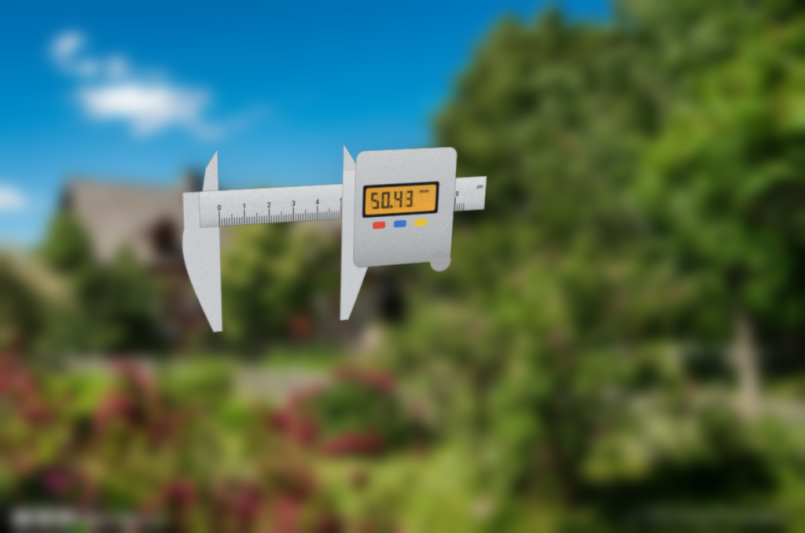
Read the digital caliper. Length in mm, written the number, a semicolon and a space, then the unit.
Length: 50.43; mm
